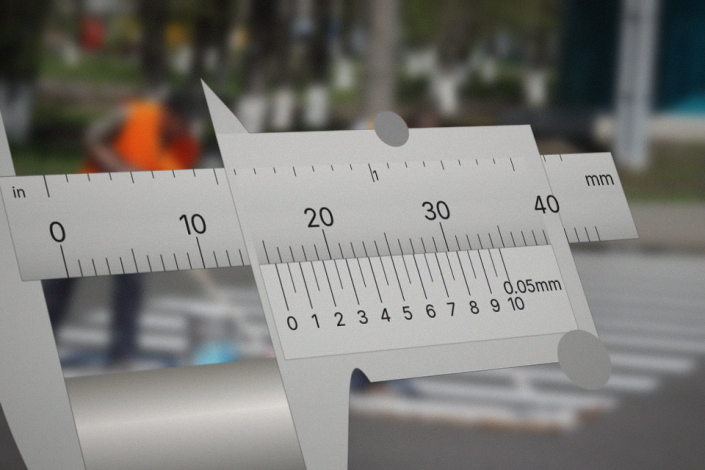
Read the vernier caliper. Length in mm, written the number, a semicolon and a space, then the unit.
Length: 15.5; mm
